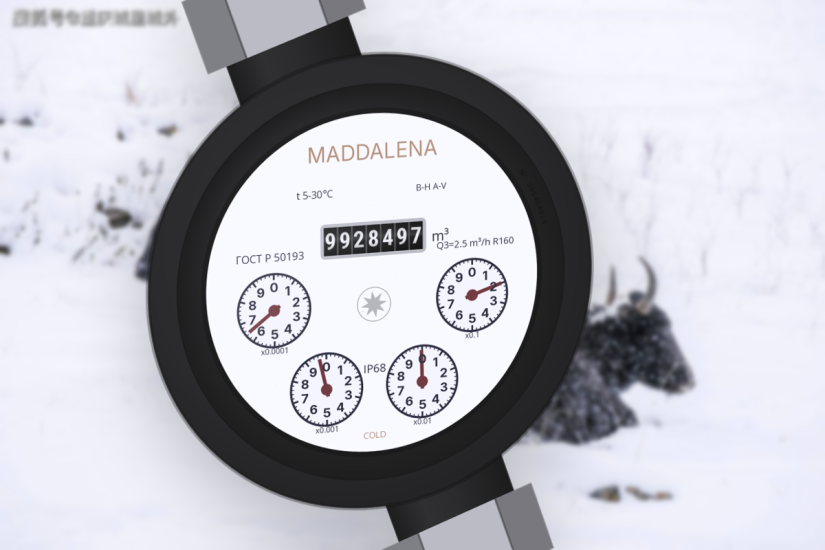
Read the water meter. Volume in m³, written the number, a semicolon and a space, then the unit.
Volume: 9928497.1996; m³
